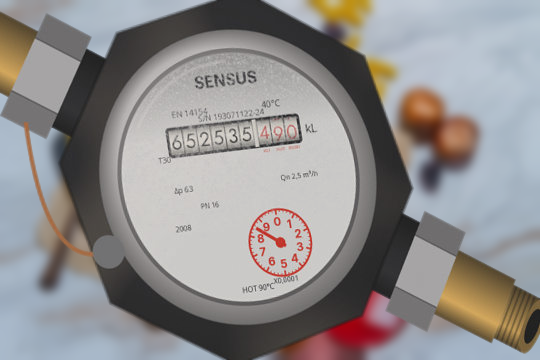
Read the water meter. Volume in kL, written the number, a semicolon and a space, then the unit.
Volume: 652535.4898; kL
